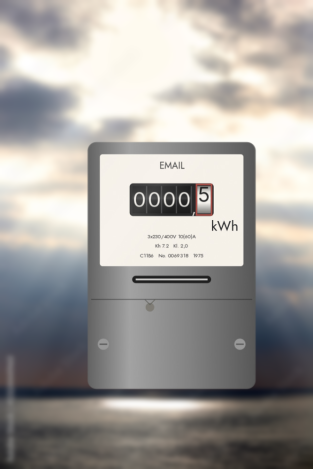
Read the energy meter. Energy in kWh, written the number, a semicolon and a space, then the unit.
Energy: 0.5; kWh
